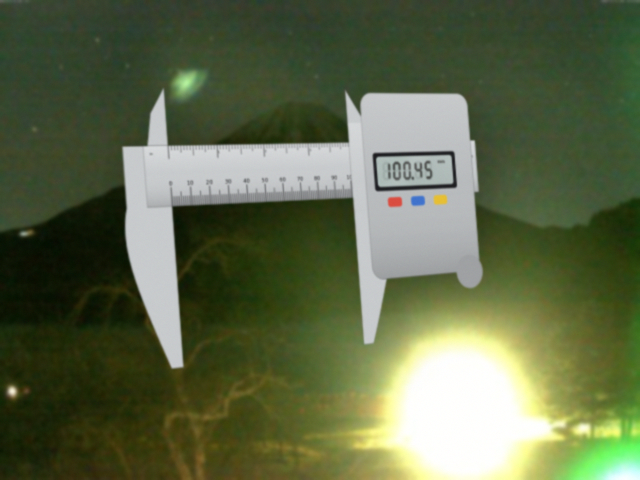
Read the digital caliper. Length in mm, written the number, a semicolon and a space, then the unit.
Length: 100.45; mm
